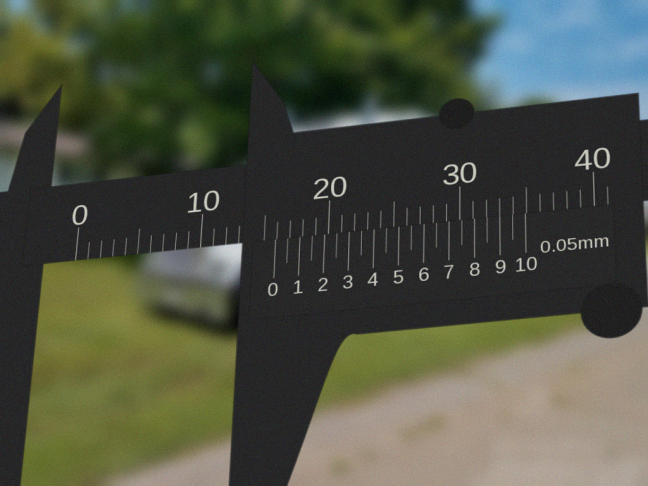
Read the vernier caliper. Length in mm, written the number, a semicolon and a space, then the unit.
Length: 15.9; mm
